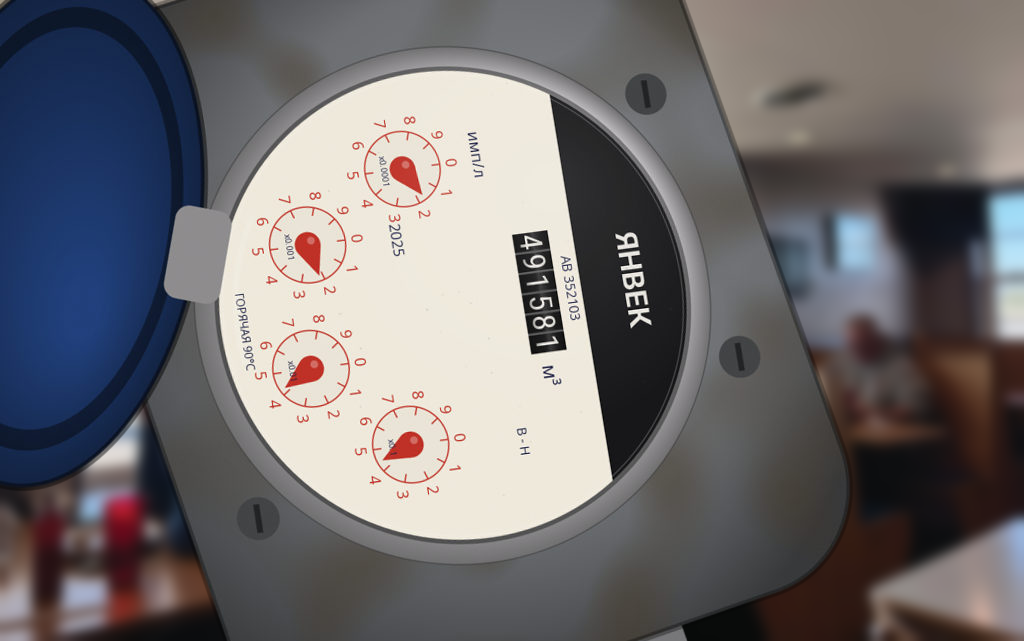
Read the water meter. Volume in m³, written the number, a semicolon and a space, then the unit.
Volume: 491581.4421; m³
